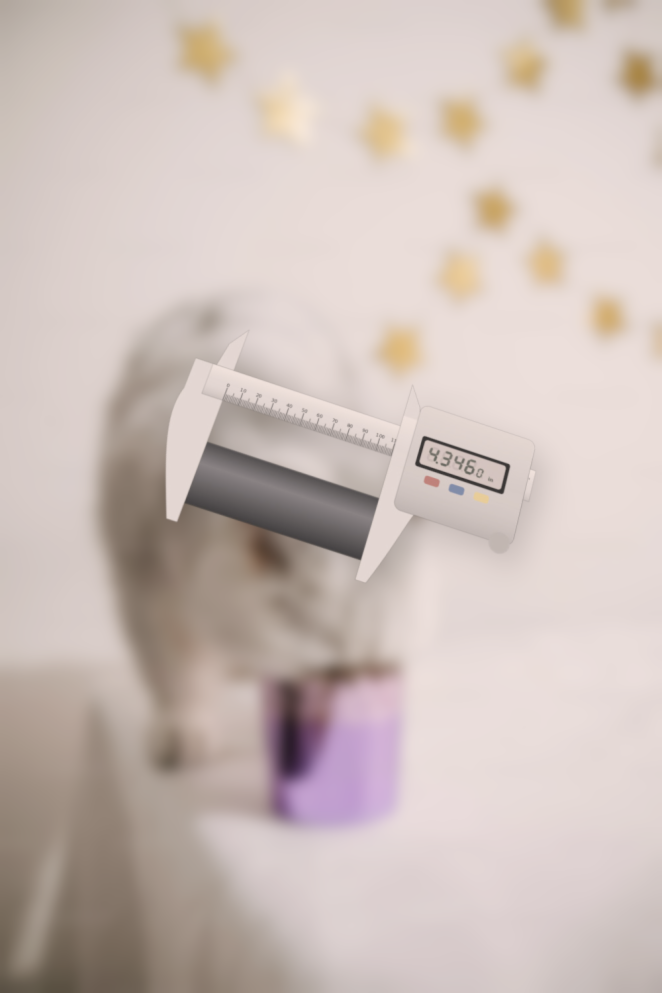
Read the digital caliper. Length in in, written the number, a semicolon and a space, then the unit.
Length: 4.3460; in
